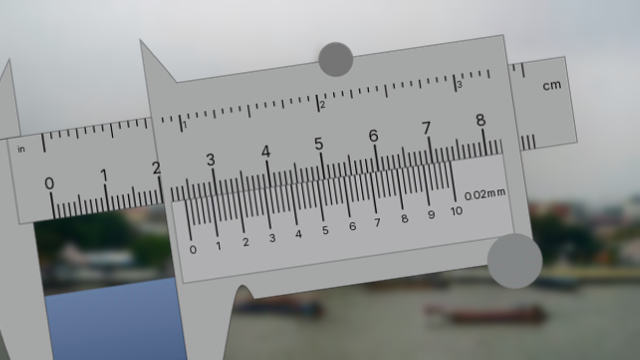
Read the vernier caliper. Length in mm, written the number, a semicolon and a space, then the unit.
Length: 24.2; mm
